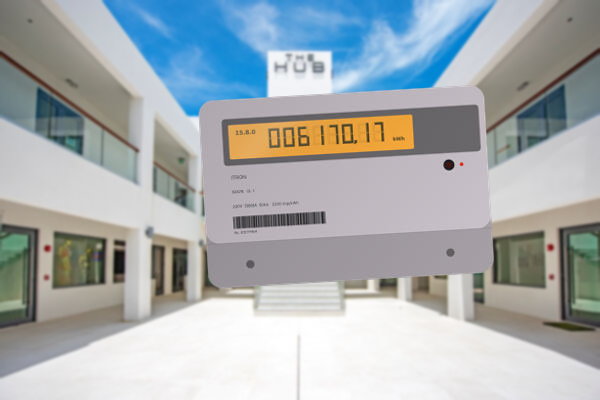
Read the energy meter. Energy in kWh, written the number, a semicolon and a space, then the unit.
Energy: 6170.17; kWh
